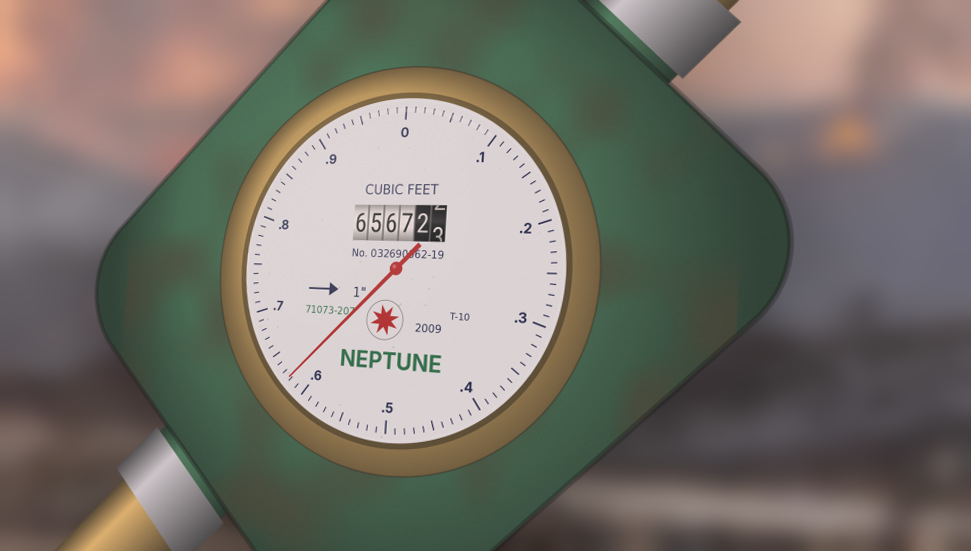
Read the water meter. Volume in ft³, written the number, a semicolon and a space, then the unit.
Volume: 656722.62; ft³
